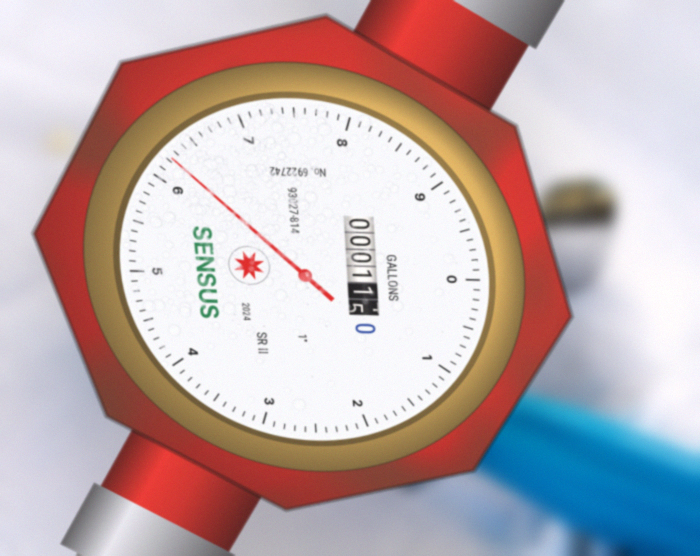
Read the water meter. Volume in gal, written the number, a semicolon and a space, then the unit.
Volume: 1146.2; gal
